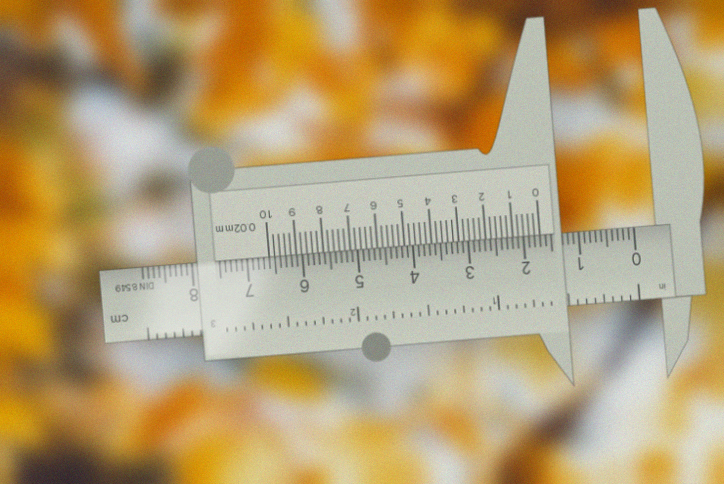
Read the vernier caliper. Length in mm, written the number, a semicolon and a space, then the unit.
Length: 17.0; mm
